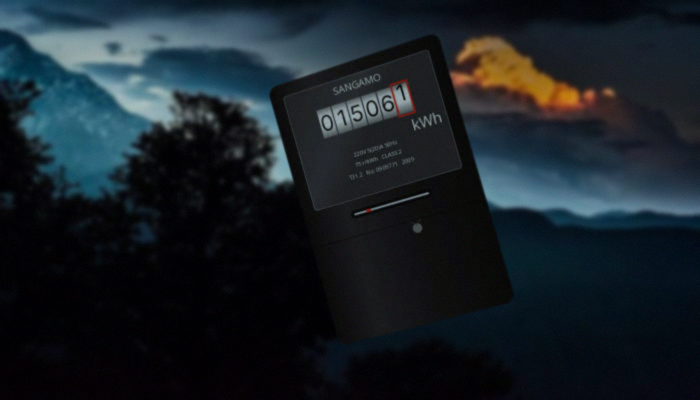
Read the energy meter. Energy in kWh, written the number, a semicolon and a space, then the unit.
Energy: 1506.1; kWh
